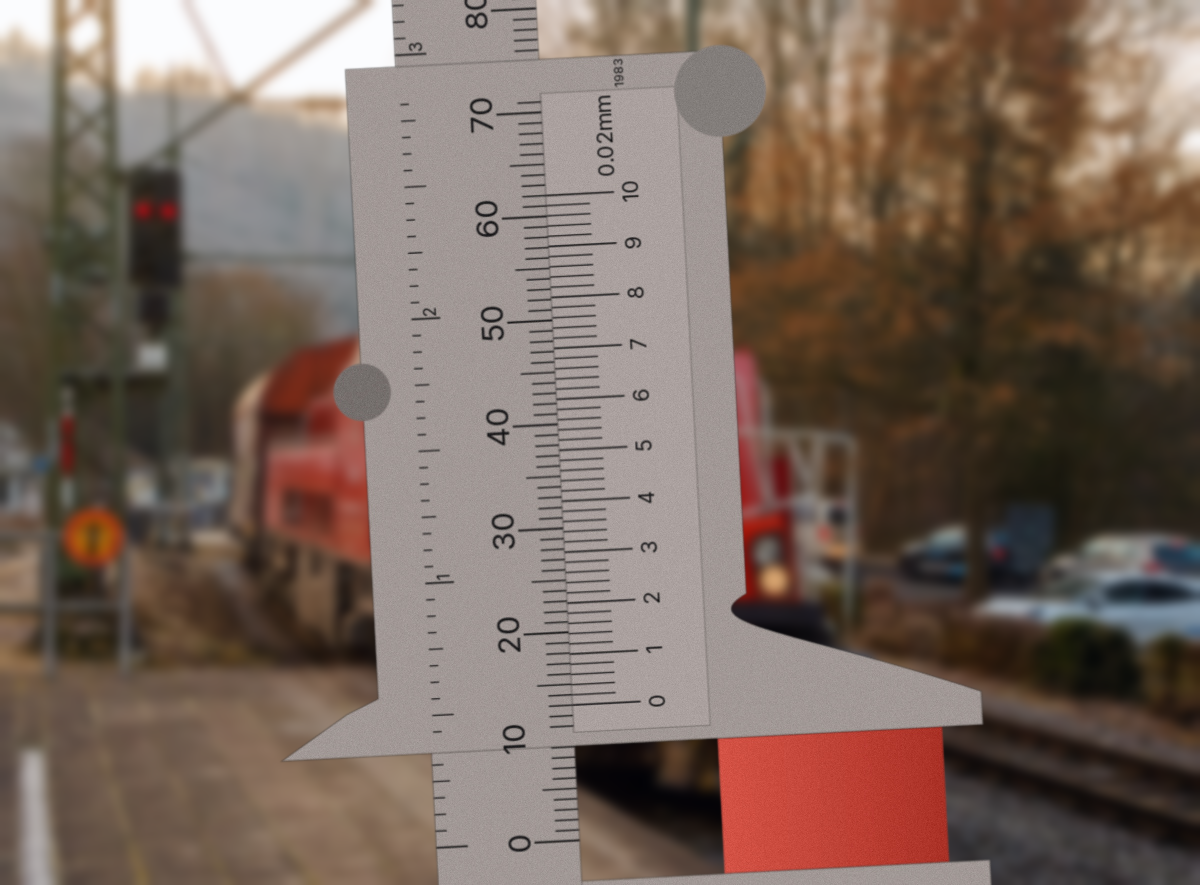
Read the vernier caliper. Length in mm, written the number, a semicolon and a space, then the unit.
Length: 13.0; mm
